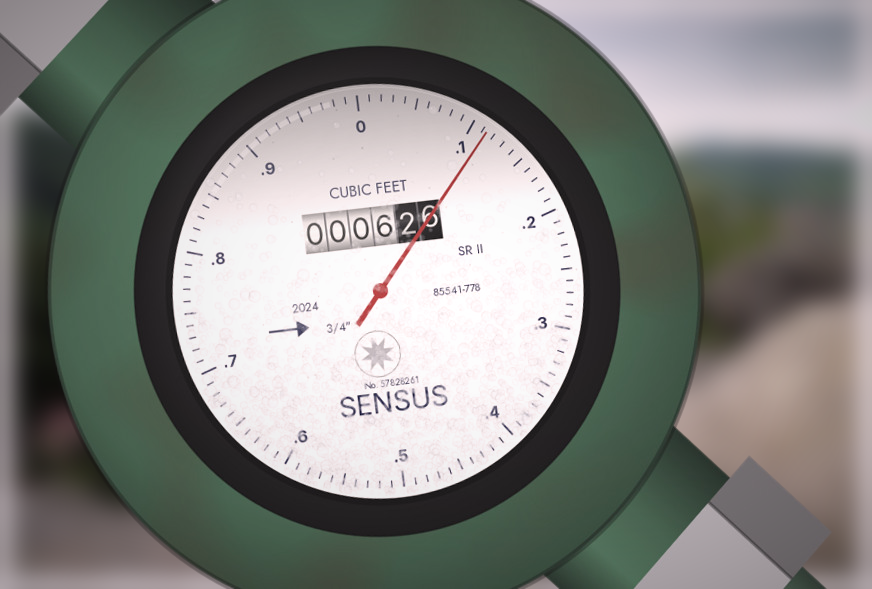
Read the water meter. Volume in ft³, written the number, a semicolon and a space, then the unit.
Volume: 626.11; ft³
